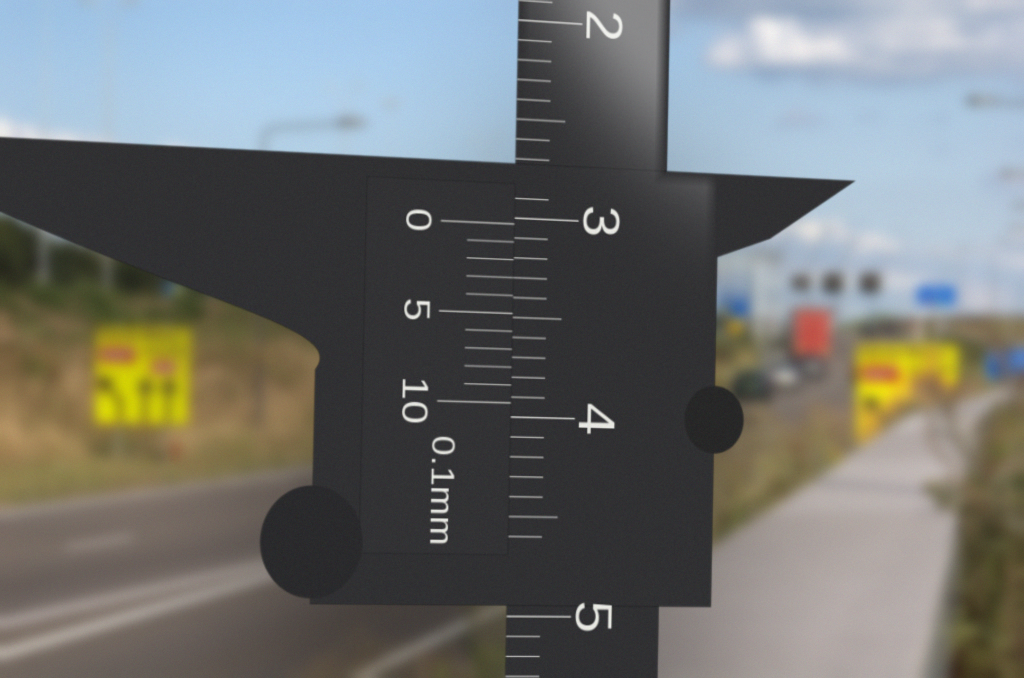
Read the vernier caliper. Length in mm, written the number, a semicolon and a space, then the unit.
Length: 30.3; mm
